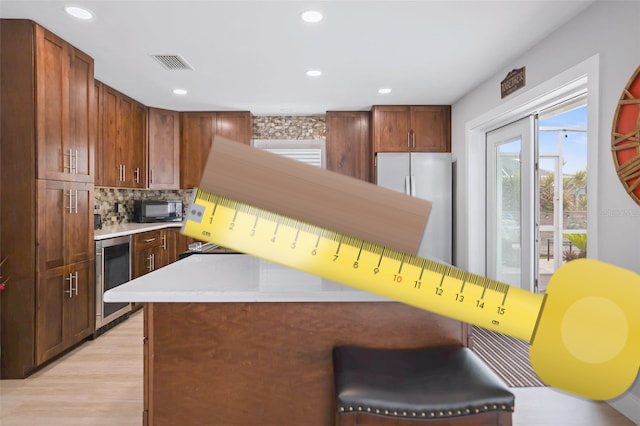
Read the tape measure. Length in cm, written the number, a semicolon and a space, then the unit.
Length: 10.5; cm
